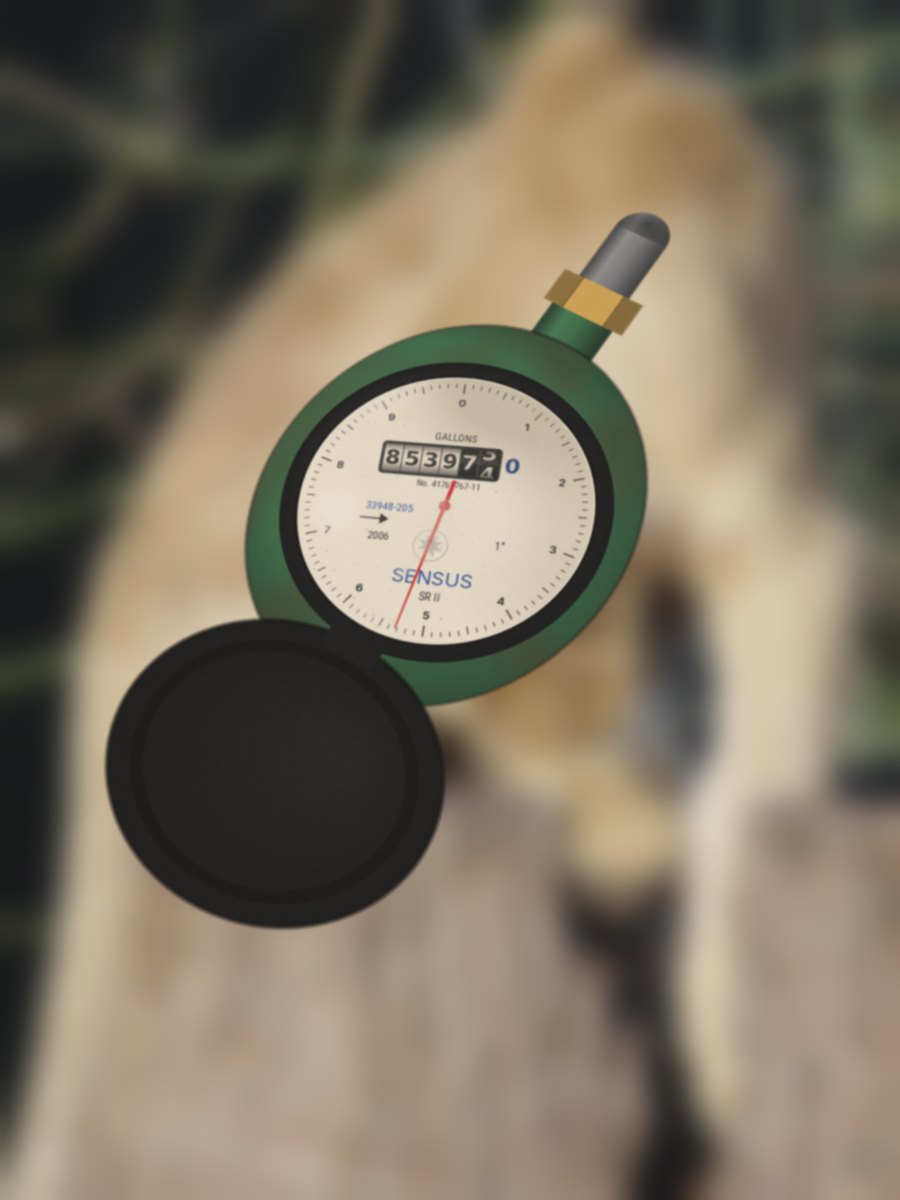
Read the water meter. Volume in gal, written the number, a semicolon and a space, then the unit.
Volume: 8539735.3; gal
